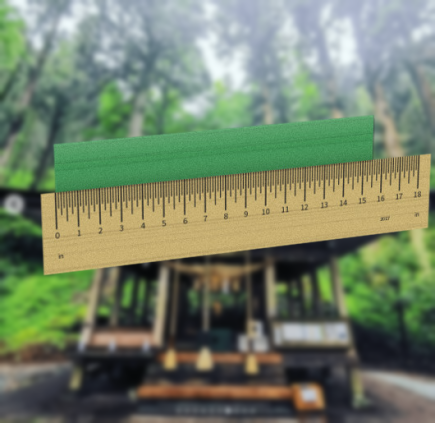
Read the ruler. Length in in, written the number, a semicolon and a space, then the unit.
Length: 15.5; in
